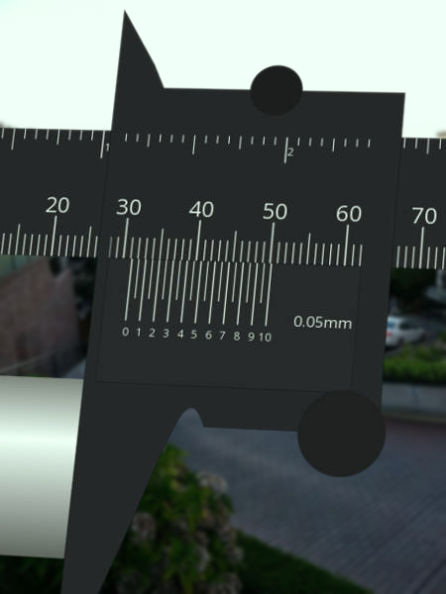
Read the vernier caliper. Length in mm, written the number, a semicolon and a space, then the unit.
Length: 31.2; mm
